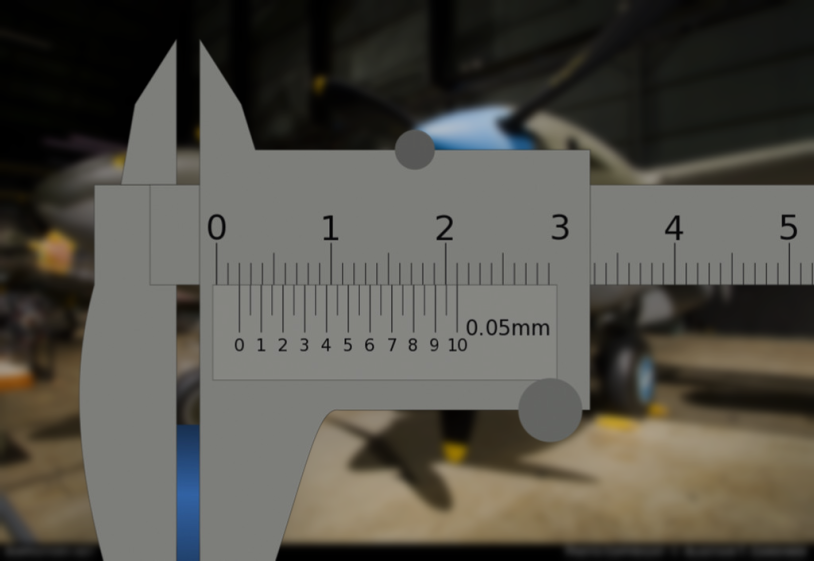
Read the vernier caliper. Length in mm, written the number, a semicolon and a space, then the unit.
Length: 2.0; mm
